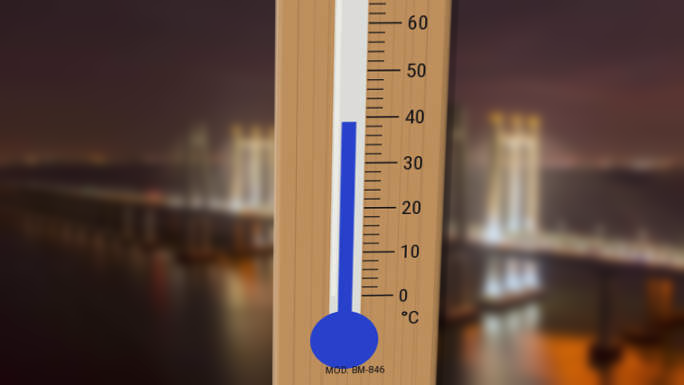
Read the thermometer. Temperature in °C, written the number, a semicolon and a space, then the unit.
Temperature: 39; °C
